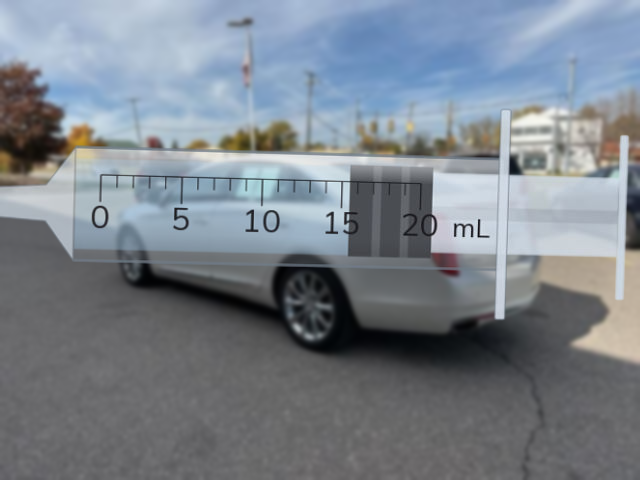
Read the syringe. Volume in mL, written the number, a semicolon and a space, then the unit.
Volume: 15.5; mL
